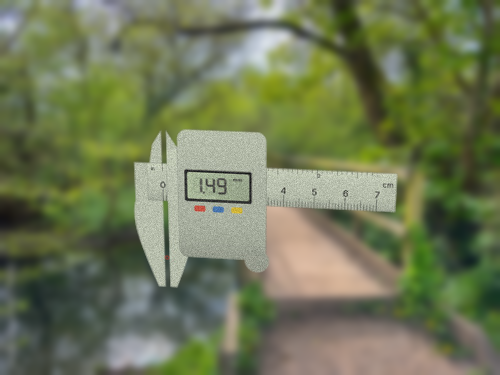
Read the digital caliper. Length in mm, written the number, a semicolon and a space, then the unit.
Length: 1.49; mm
